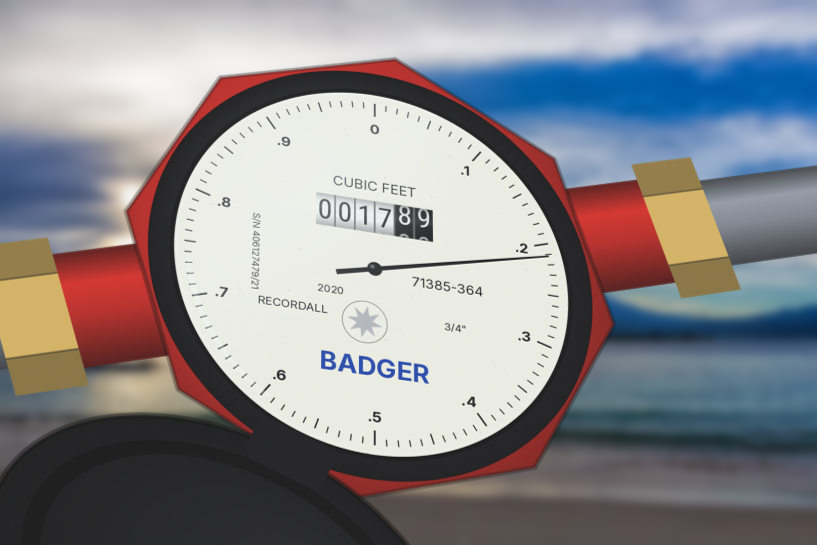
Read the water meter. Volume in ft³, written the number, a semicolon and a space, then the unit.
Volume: 1789.21; ft³
